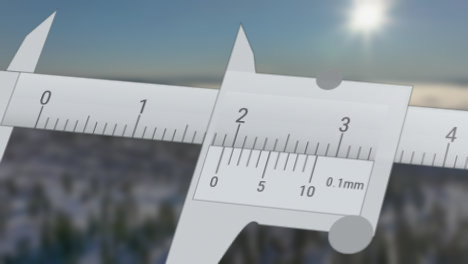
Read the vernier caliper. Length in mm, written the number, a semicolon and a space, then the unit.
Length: 19.2; mm
